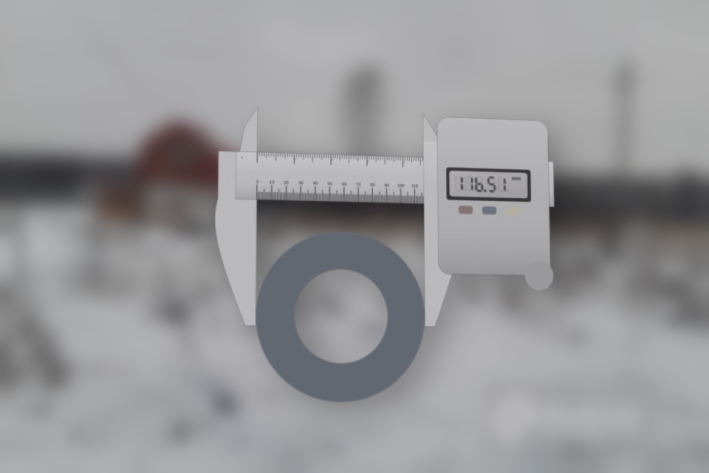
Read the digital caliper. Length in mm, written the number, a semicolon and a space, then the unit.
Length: 116.51; mm
